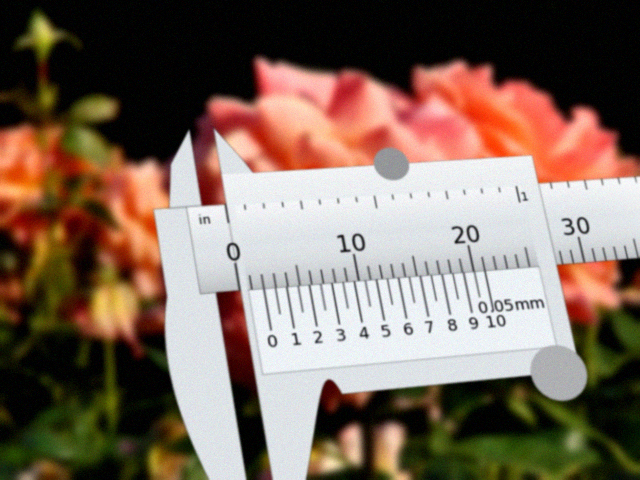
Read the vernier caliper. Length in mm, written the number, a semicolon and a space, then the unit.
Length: 2.0; mm
